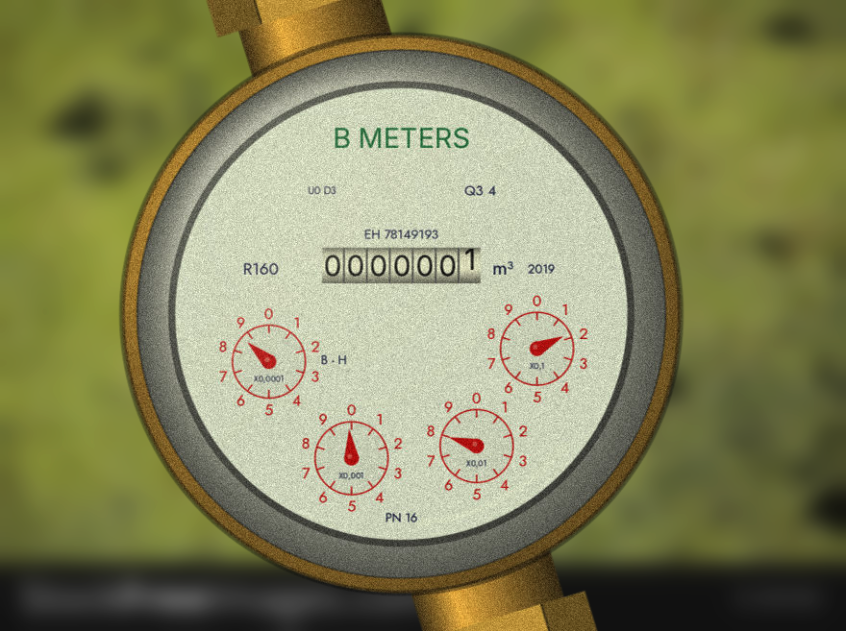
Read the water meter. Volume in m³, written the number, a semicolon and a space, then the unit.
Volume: 1.1798; m³
